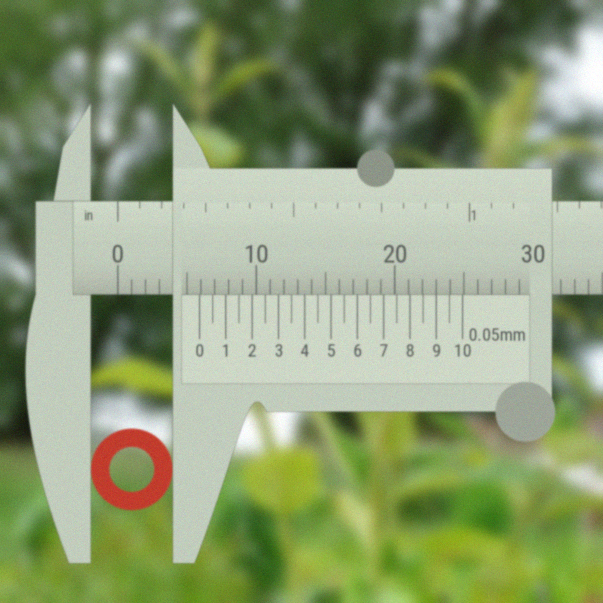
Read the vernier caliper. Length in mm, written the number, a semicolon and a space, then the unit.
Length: 5.9; mm
